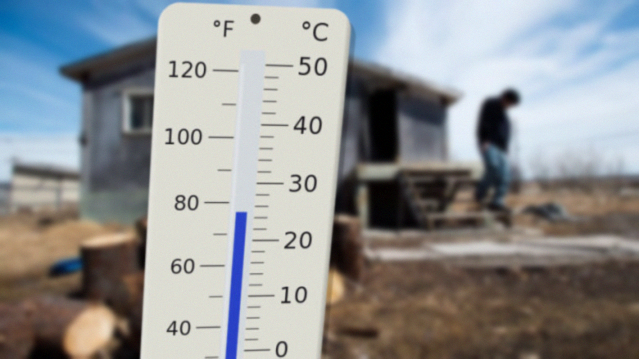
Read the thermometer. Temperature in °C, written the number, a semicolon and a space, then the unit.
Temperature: 25; °C
